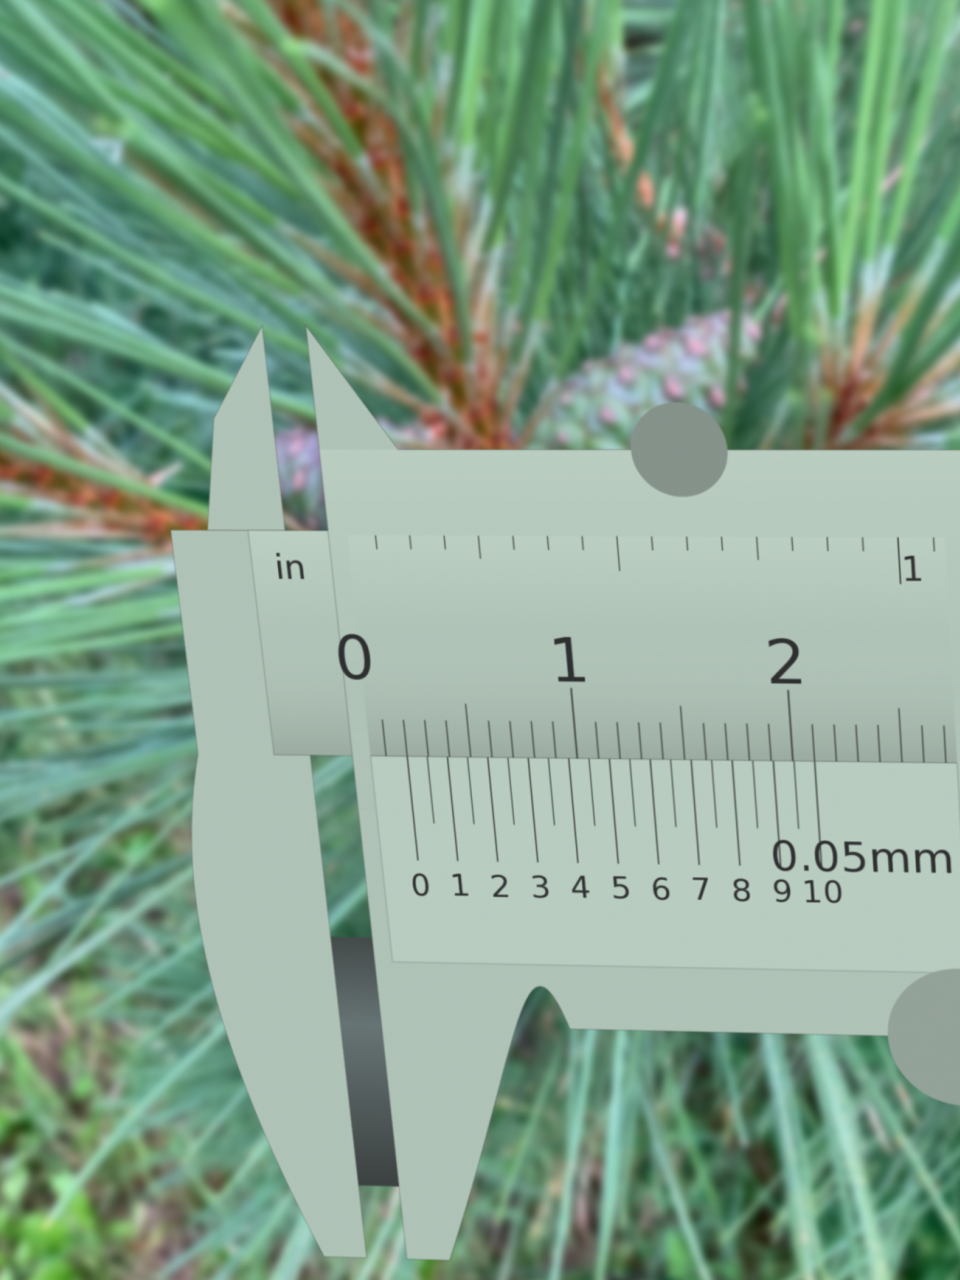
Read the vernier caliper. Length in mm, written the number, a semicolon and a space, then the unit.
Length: 2.0; mm
